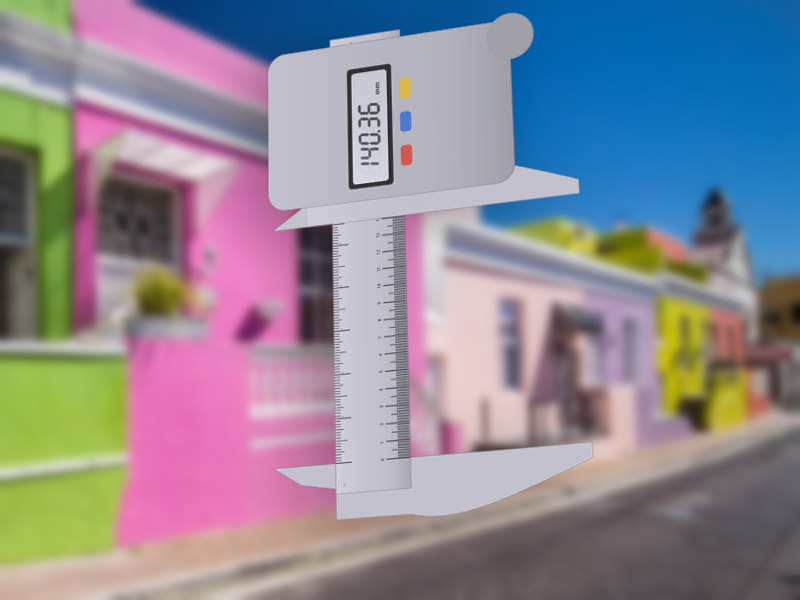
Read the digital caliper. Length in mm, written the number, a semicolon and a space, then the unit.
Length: 140.36; mm
